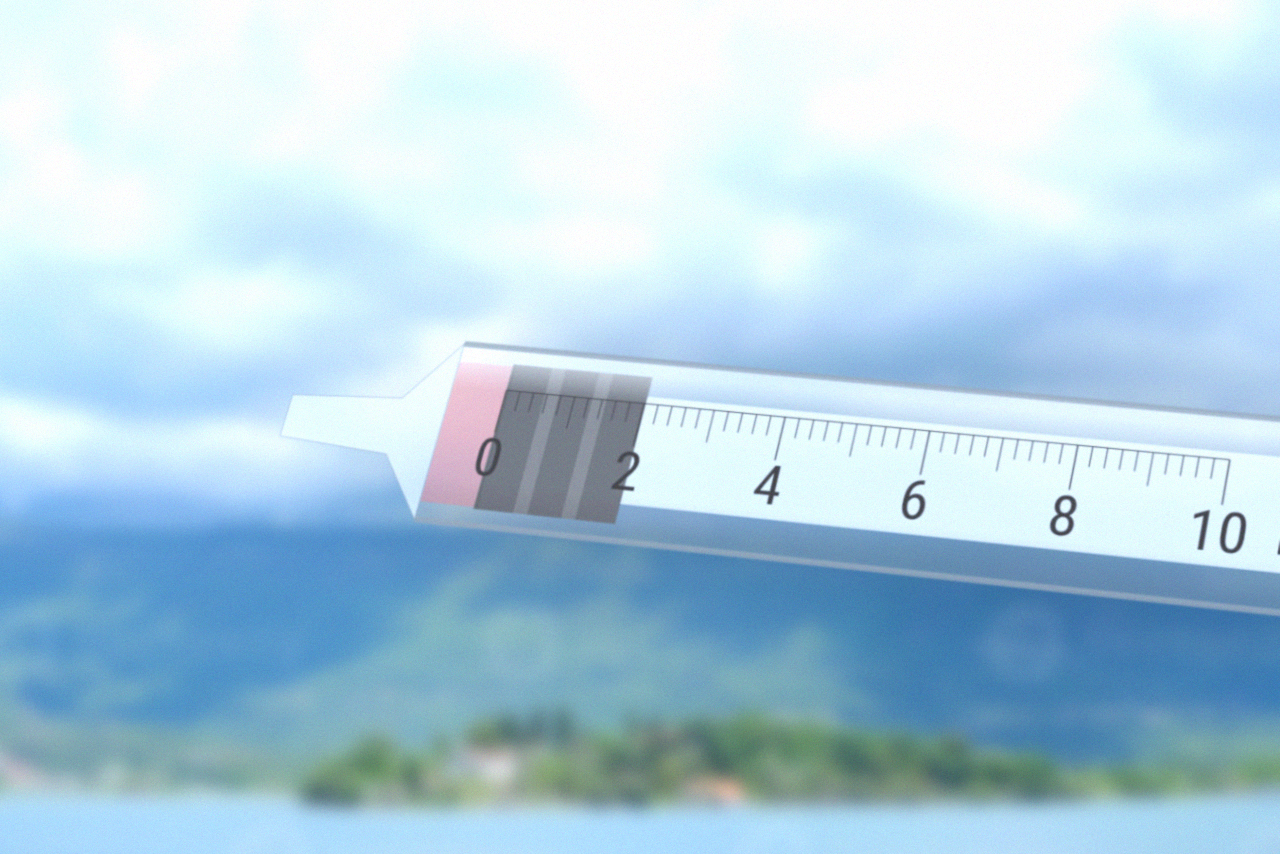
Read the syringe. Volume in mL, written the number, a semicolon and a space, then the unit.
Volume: 0; mL
